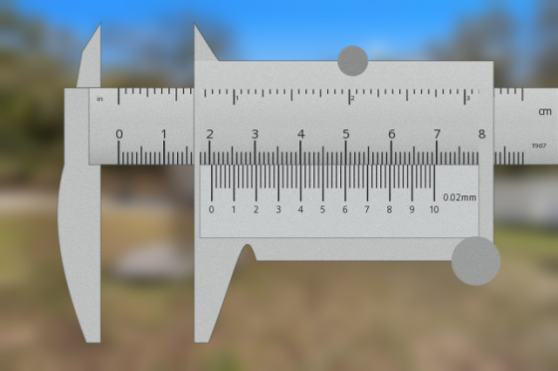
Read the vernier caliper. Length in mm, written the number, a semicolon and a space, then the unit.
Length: 20.5; mm
